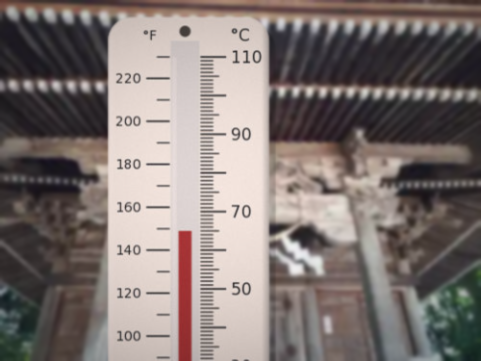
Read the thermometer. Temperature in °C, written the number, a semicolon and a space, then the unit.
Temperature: 65; °C
